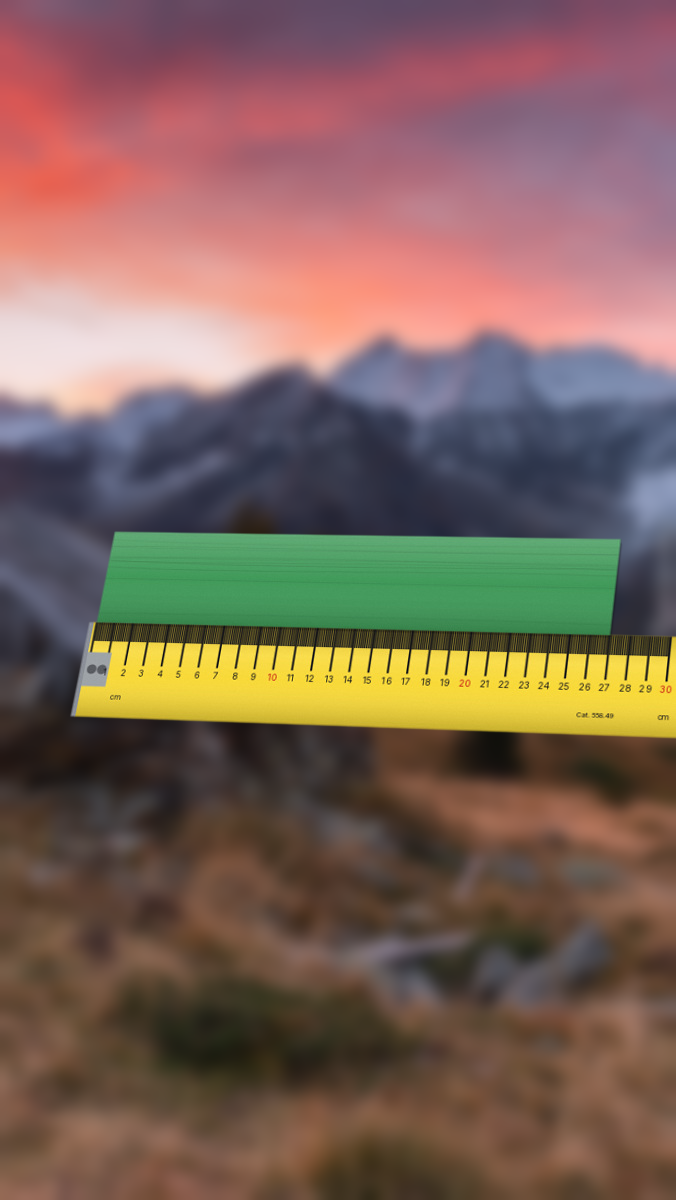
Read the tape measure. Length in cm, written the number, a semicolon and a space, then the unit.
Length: 27; cm
